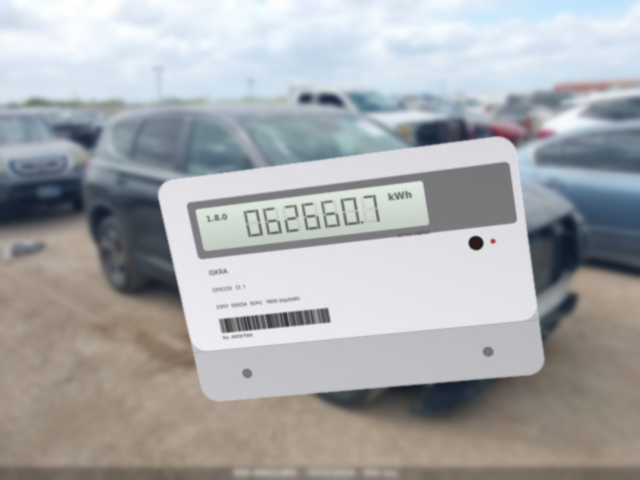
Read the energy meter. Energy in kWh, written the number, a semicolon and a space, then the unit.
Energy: 62660.7; kWh
